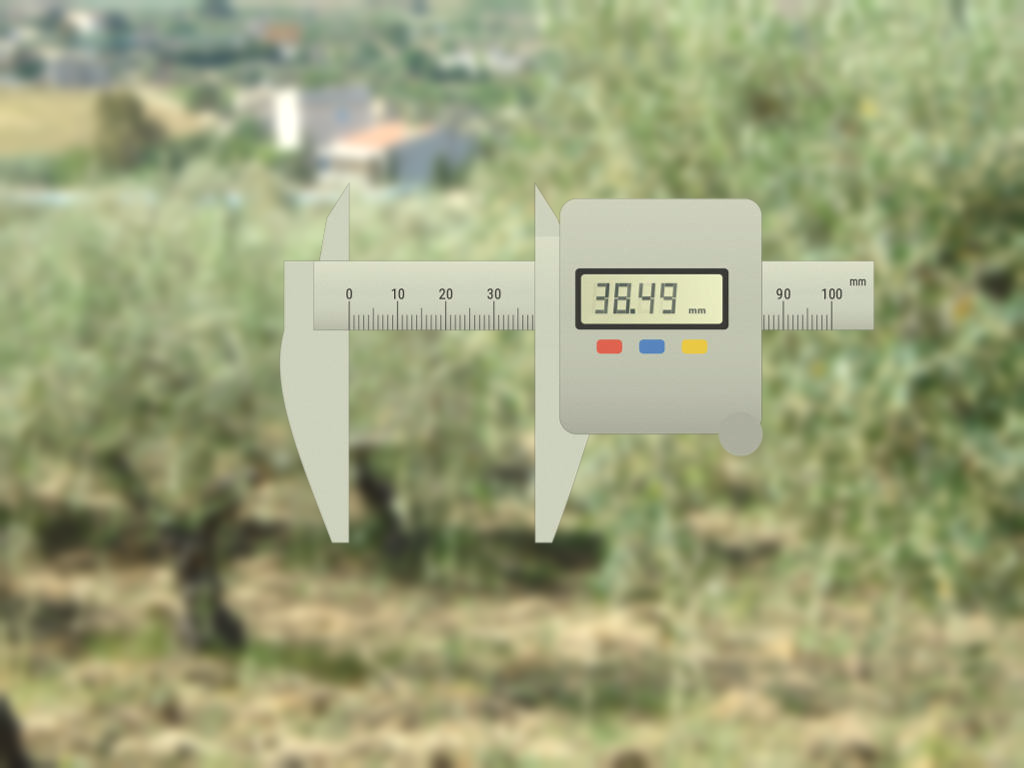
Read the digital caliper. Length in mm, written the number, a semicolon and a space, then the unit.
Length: 38.49; mm
